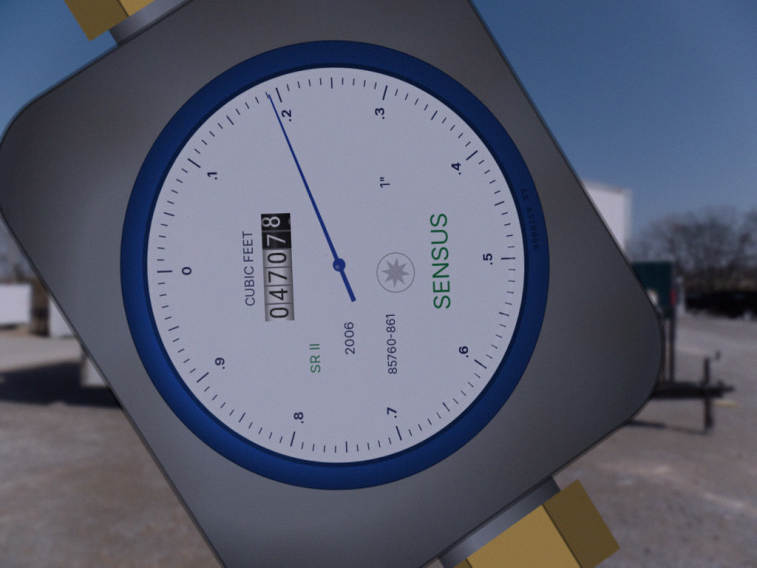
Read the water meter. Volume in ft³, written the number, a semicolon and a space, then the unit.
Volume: 47078.19; ft³
